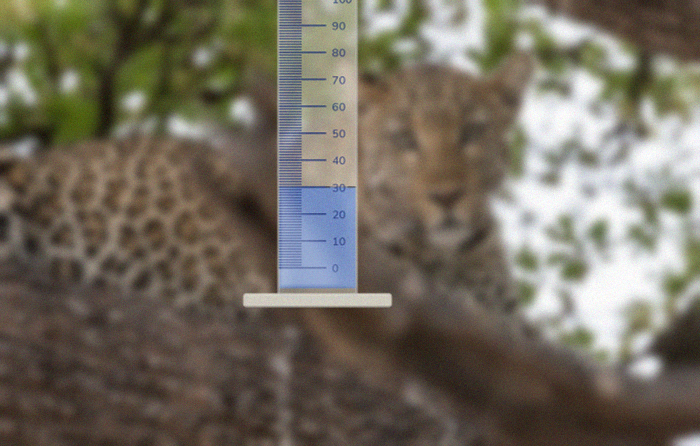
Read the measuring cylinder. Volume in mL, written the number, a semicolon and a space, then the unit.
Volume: 30; mL
